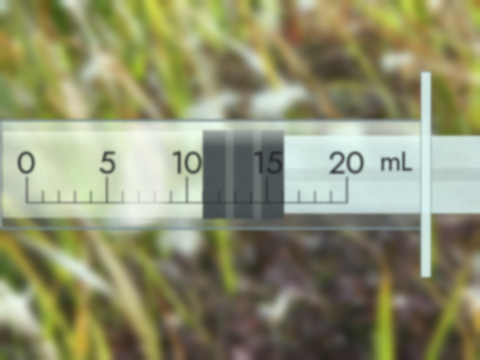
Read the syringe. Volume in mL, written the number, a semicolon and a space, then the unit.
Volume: 11; mL
